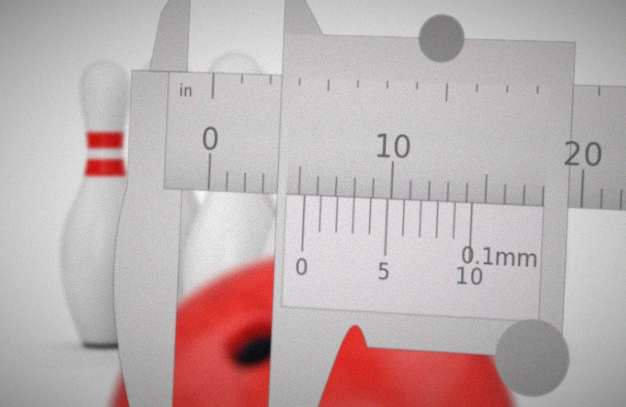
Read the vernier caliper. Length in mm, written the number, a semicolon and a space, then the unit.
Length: 5.3; mm
